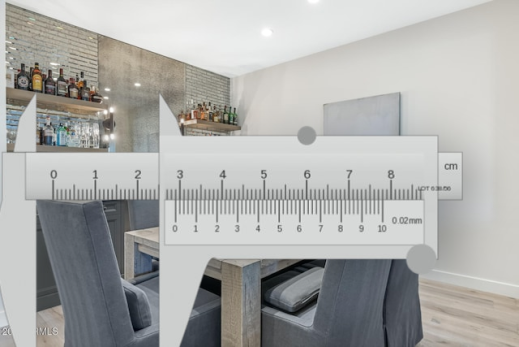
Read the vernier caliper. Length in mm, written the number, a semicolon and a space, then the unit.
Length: 29.0; mm
